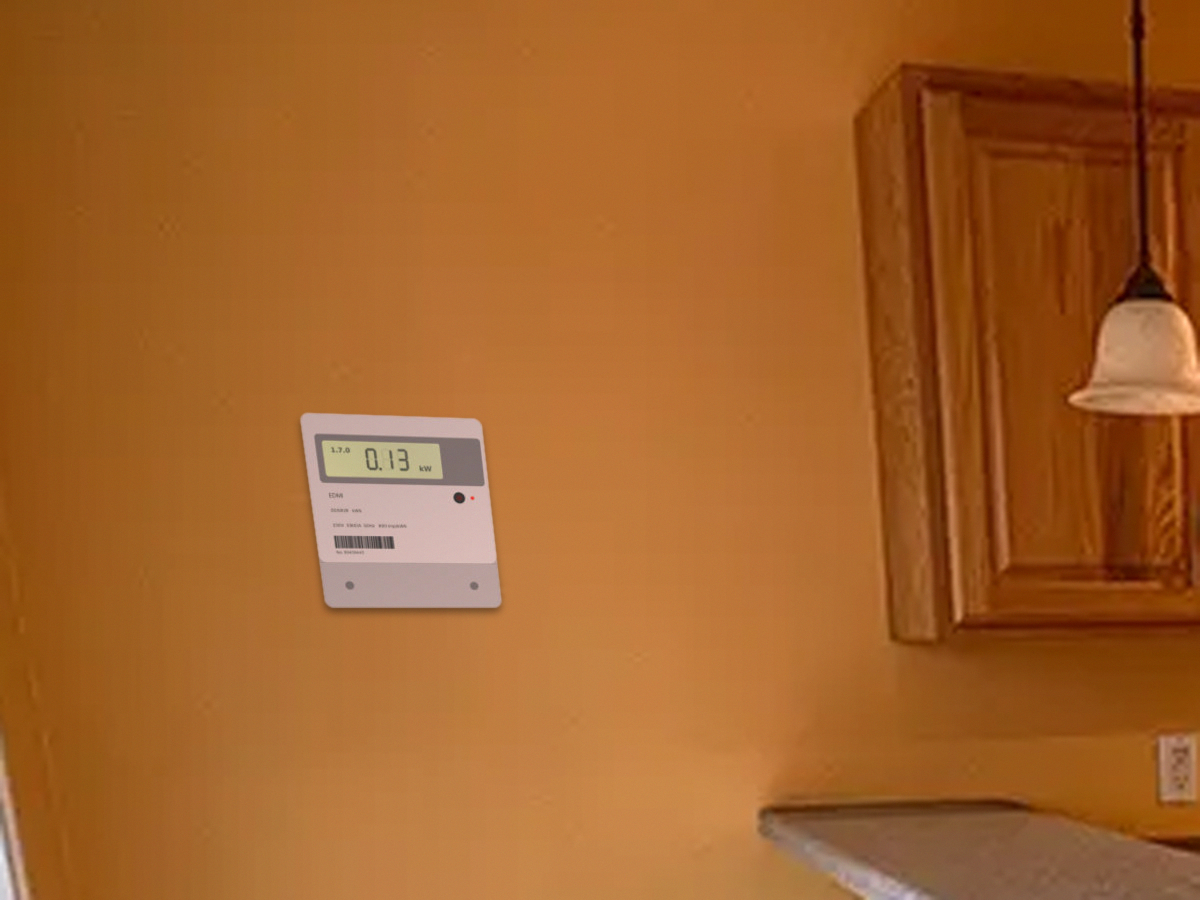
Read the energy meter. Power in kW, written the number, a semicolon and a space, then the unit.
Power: 0.13; kW
